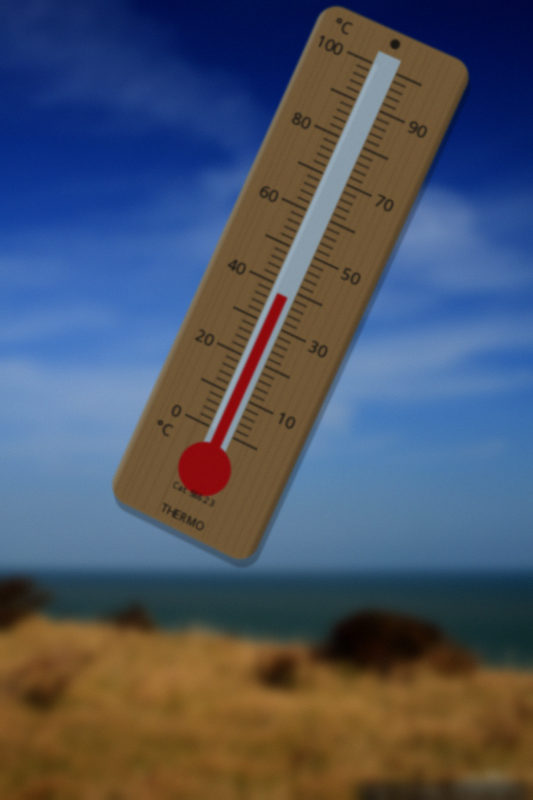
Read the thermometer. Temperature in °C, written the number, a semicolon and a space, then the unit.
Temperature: 38; °C
